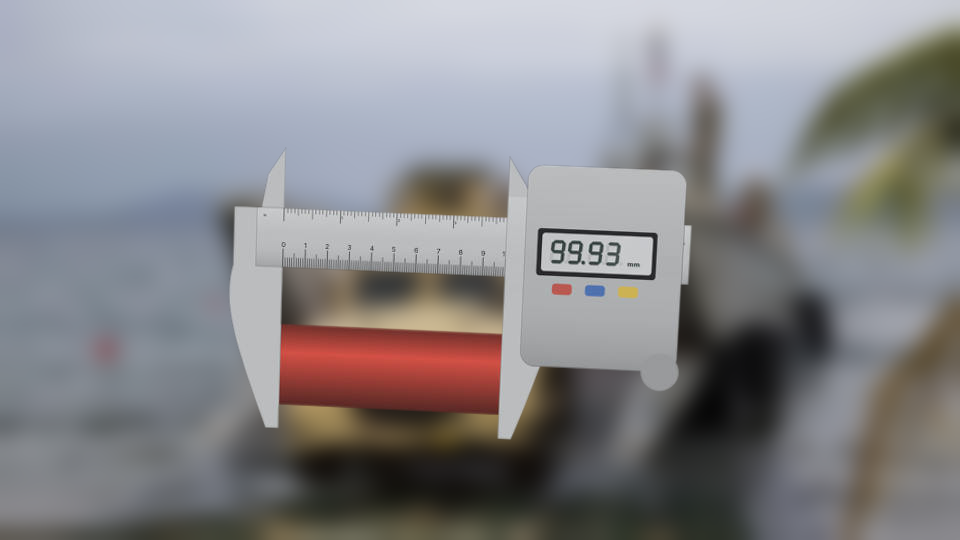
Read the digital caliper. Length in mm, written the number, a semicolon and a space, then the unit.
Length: 99.93; mm
